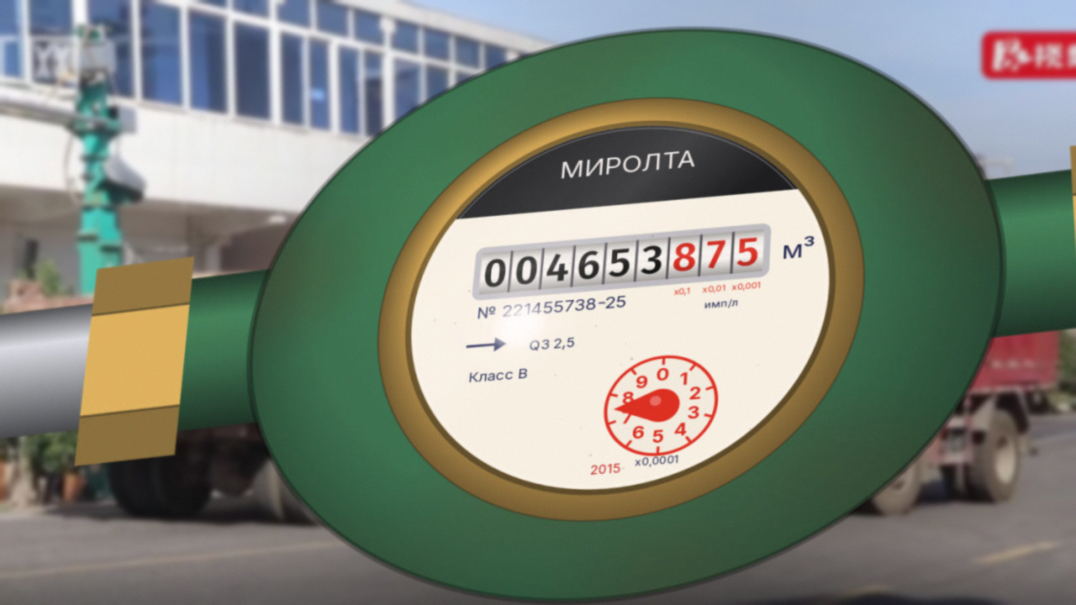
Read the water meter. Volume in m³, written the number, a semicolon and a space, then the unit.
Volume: 4653.8757; m³
